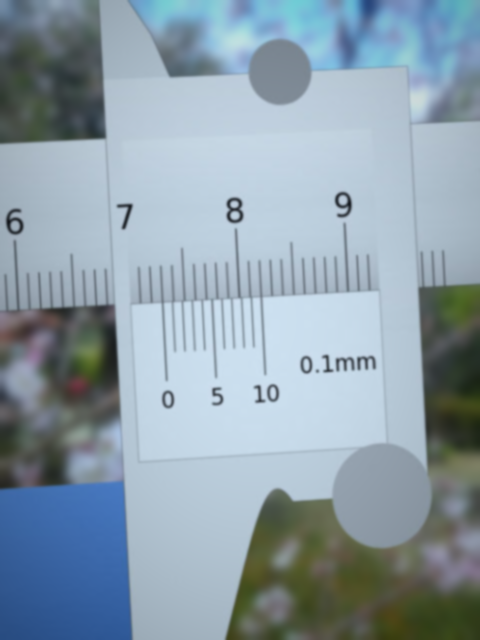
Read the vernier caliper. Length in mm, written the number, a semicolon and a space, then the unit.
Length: 73.0; mm
